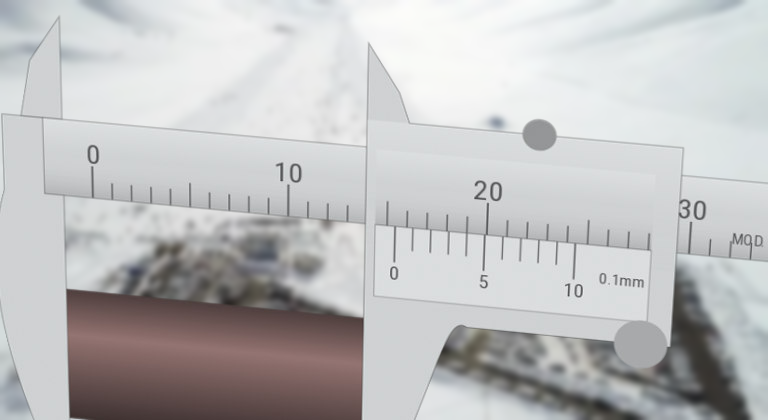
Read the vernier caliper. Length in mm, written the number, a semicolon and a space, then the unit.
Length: 15.4; mm
